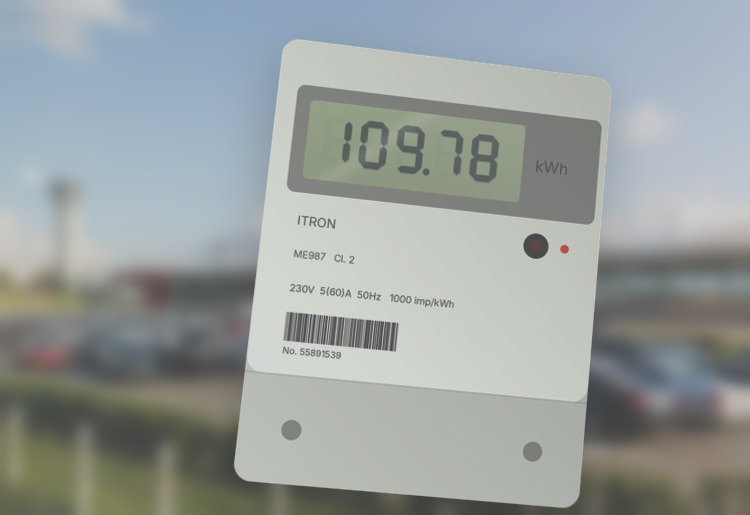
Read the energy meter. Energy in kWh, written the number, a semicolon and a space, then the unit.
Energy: 109.78; kWh
